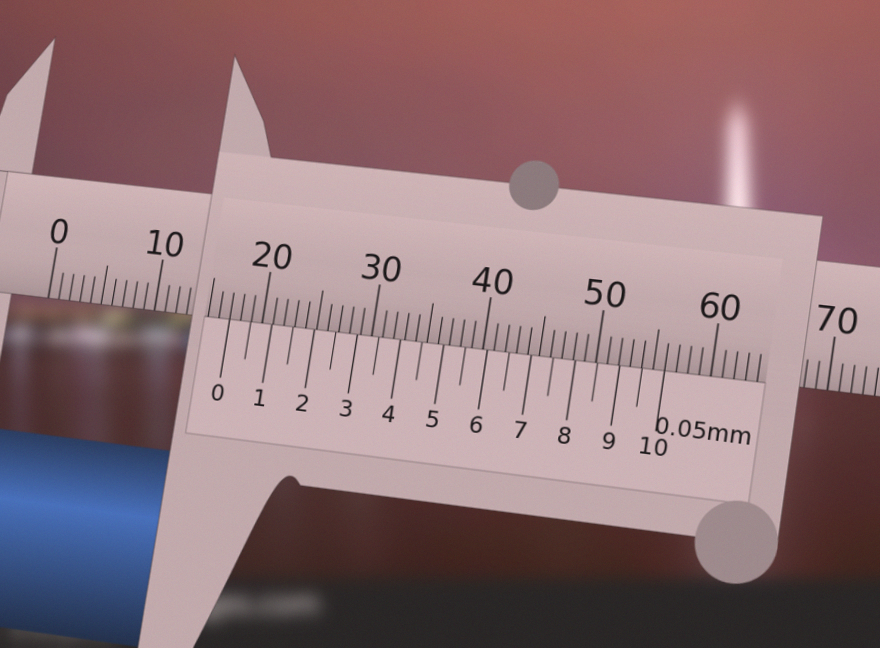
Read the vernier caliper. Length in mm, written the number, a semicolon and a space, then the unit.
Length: 17.0; mm
